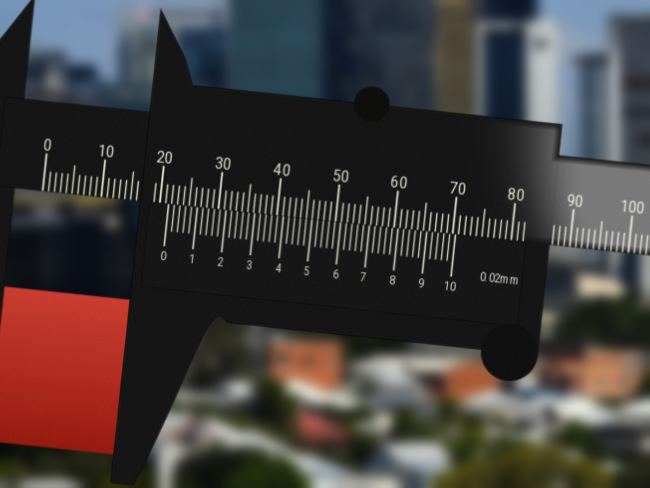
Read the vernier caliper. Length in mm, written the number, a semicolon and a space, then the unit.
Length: 21.5; mm
